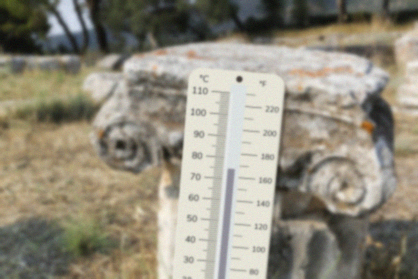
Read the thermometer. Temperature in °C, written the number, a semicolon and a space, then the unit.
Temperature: 75; °C
